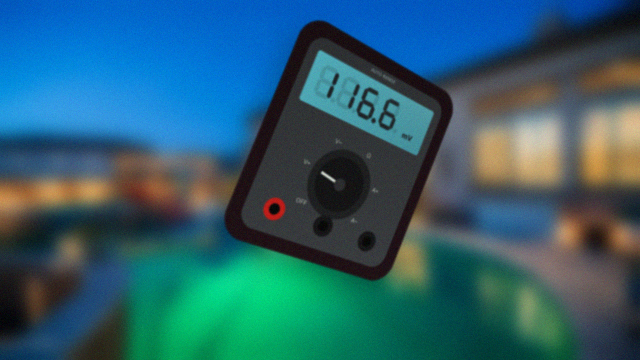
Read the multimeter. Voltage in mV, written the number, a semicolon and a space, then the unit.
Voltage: 116.6; mV
